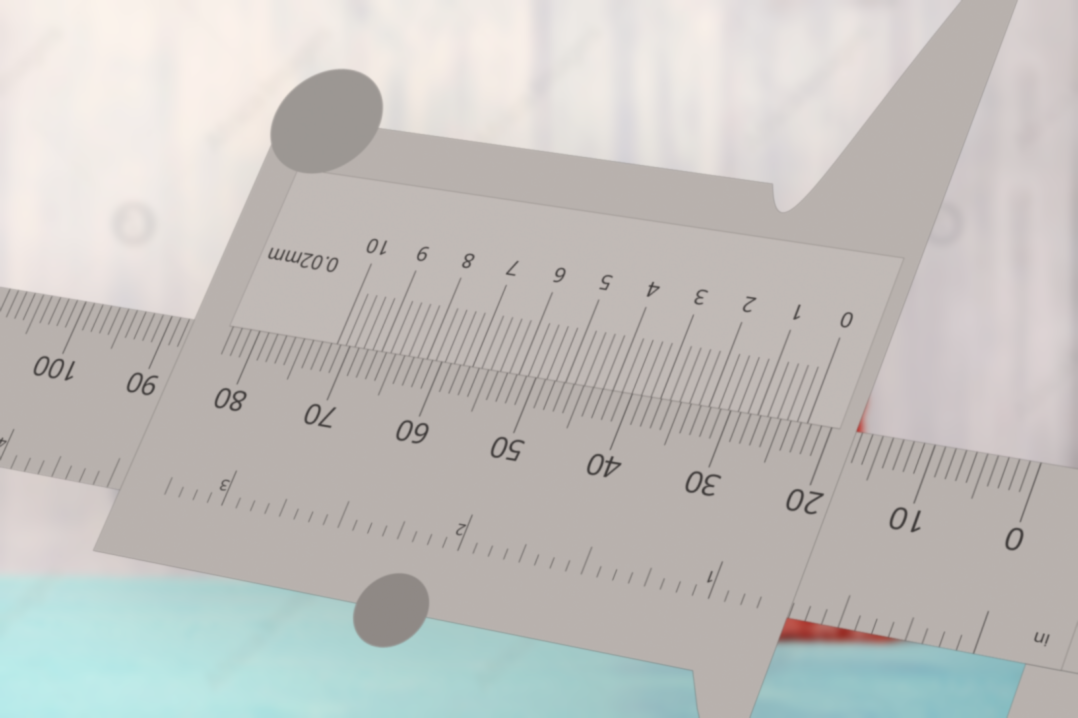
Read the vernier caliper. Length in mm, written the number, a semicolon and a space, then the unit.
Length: 22.4; mm
